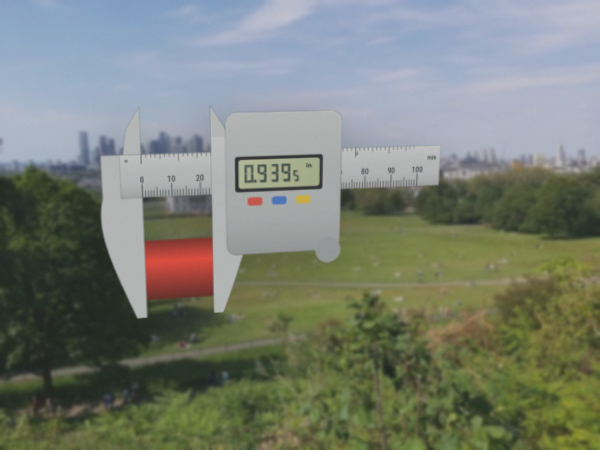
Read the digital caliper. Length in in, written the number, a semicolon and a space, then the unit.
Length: 0.9395; in
